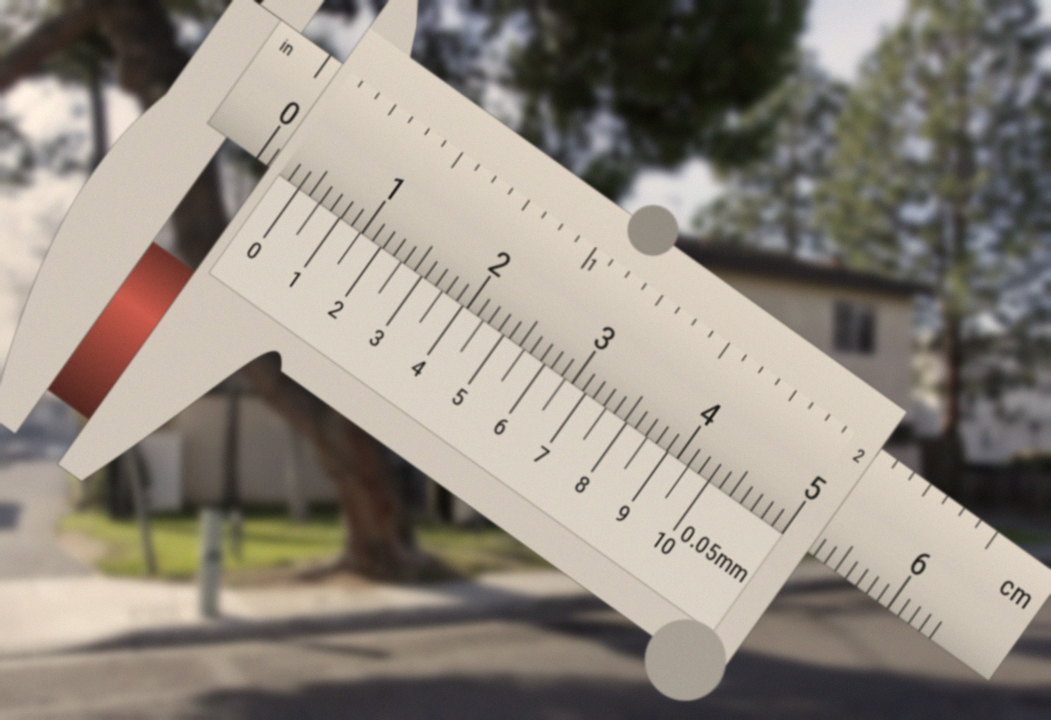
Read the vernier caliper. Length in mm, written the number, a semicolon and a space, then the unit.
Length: 4.0; mm
